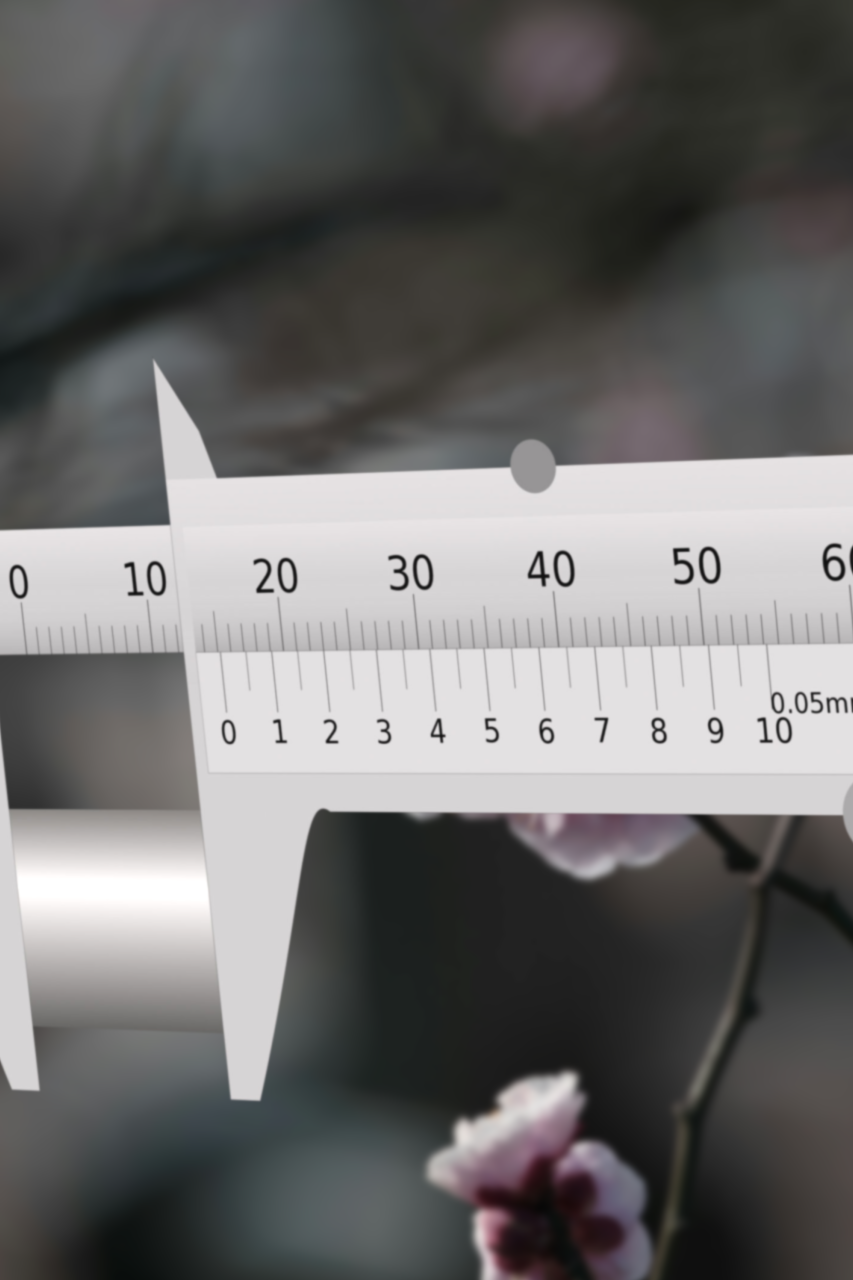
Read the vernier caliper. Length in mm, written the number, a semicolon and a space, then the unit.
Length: 15.2; mm
